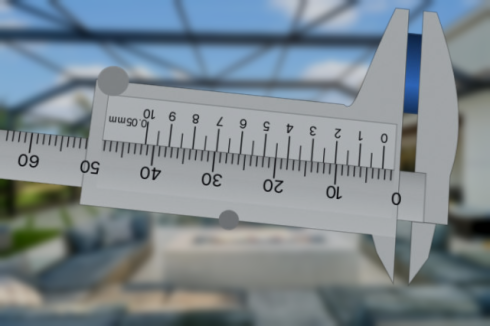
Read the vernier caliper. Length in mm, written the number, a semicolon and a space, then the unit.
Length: 2.4; mm
